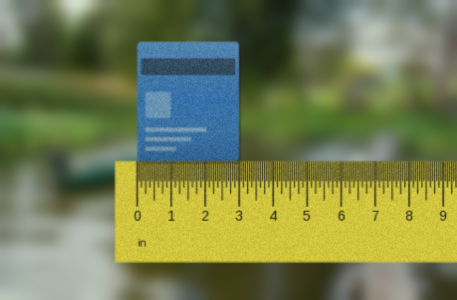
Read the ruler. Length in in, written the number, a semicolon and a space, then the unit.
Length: 3; in
